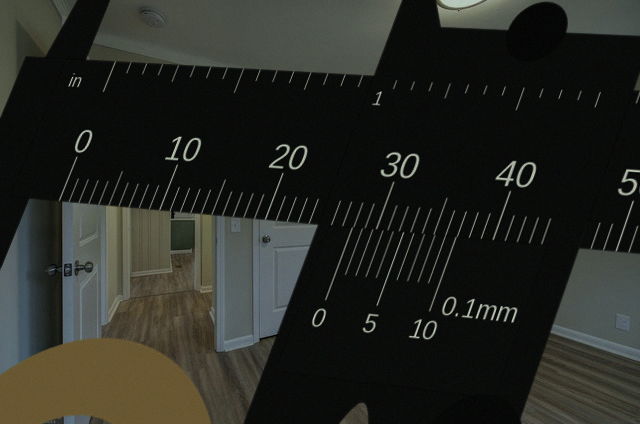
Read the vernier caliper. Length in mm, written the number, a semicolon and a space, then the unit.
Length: 27.9; mm
